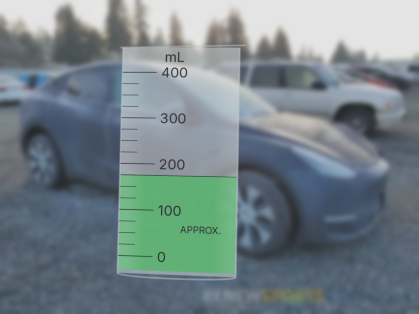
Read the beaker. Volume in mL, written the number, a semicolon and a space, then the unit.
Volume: 175; mL
